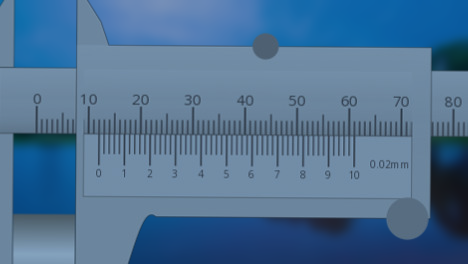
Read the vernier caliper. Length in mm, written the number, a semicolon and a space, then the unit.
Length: 12.0; mm
